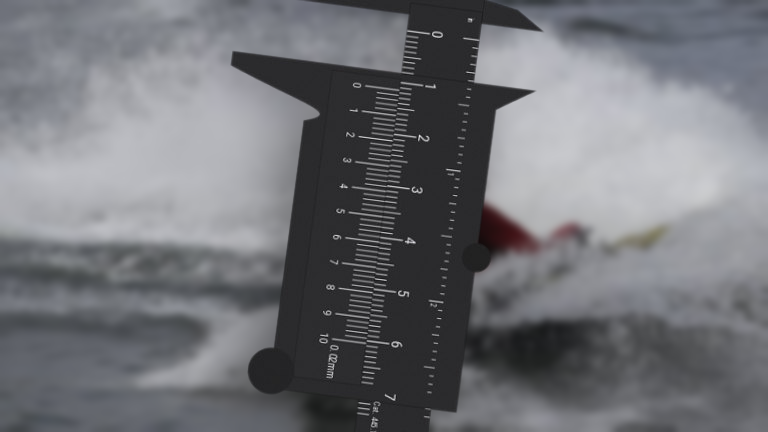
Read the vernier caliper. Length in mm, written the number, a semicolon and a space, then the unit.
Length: 11.5; mm
